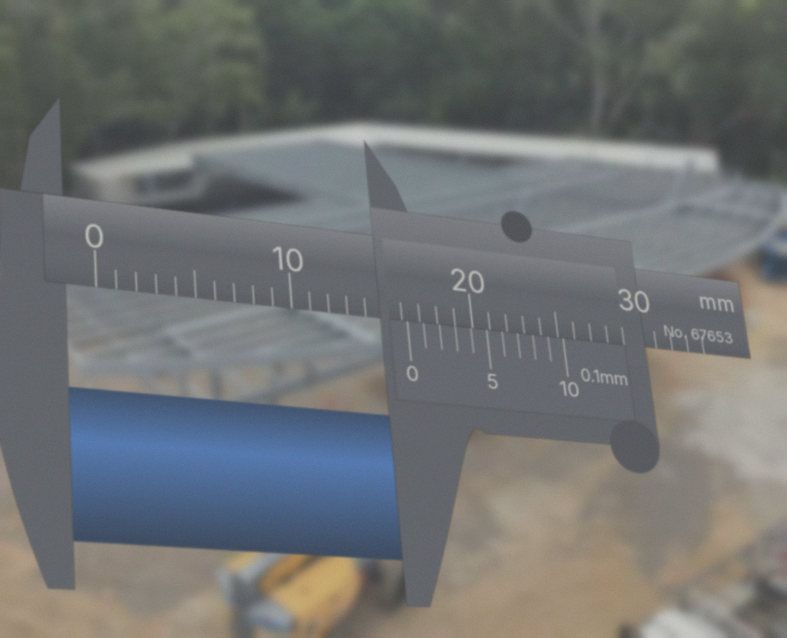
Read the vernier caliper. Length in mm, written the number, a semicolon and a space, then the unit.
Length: 16.3; mm
